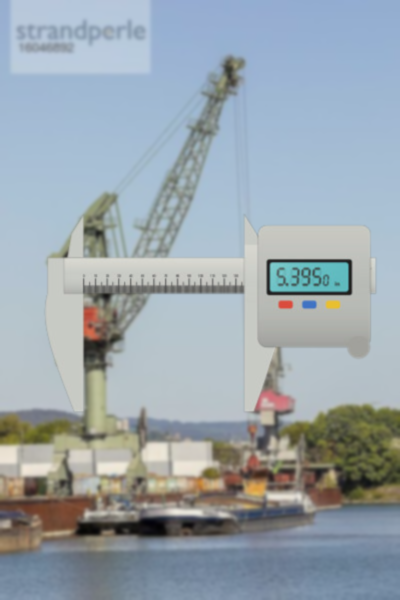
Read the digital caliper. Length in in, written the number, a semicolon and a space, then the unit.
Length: 5.3950; in
